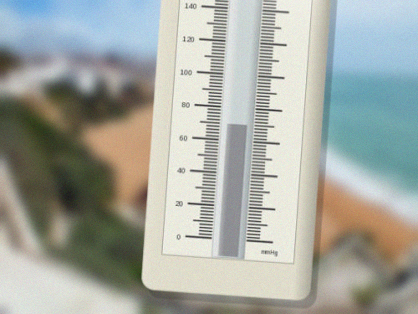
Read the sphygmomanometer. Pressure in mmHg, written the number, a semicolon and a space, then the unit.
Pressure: 70; mmHg
